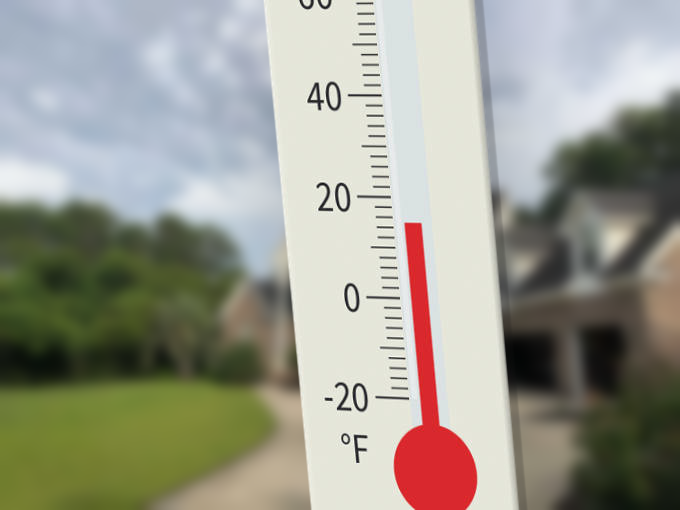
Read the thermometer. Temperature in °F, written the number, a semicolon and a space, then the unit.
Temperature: 15; °F
